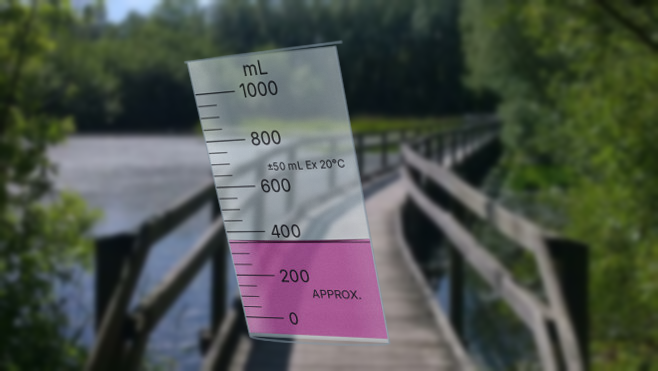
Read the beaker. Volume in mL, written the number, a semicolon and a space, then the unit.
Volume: 350; mL
